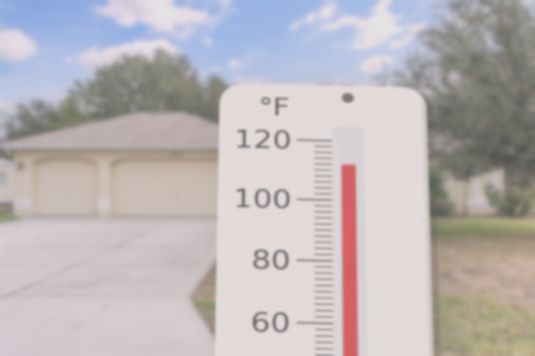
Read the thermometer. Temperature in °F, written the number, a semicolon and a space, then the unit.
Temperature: 112; °F
